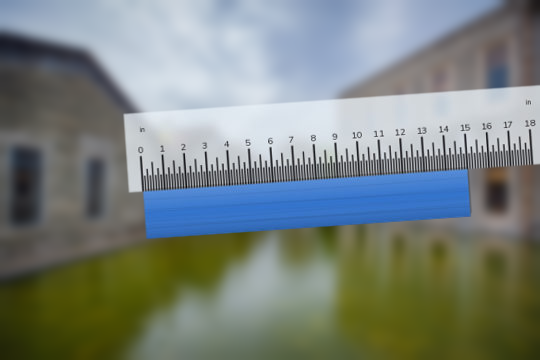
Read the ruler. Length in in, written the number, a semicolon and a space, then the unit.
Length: 15; in
